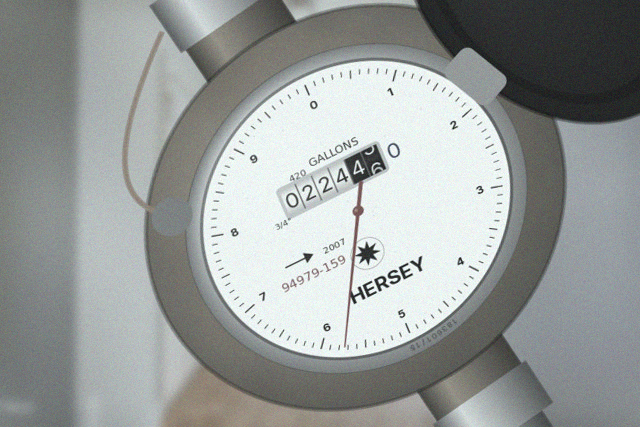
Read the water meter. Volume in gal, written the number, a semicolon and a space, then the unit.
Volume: 224455.7; gal
